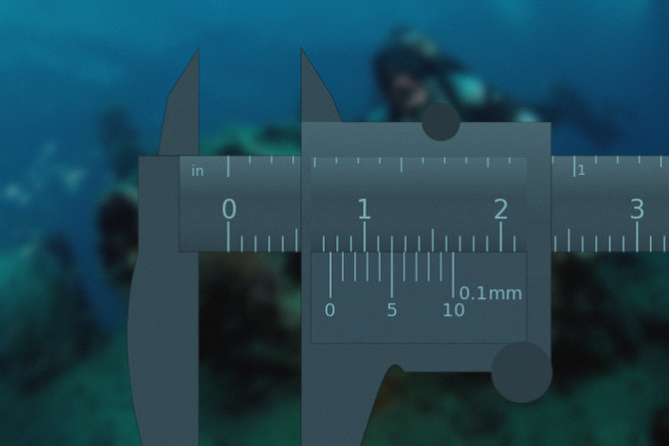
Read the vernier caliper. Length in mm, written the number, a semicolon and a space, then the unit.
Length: 7.5; mm
